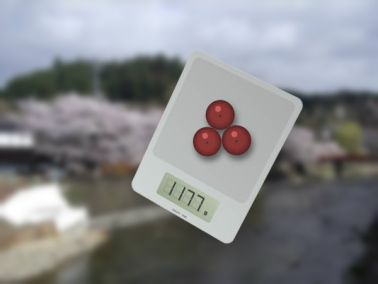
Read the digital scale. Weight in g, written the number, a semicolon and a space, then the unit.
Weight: 1177; g
